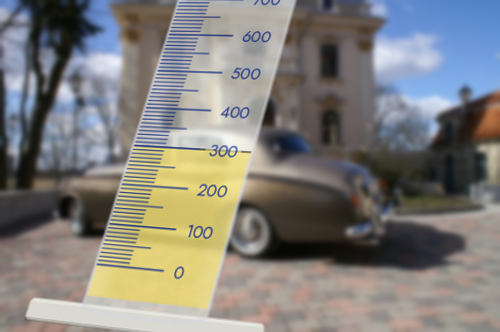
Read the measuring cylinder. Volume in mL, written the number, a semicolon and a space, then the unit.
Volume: 300; mL
